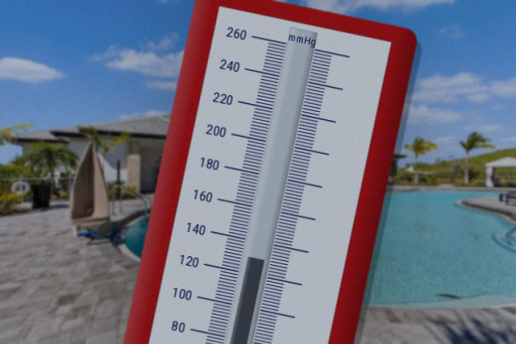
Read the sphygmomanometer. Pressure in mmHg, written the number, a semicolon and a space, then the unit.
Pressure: 130; mmHg
